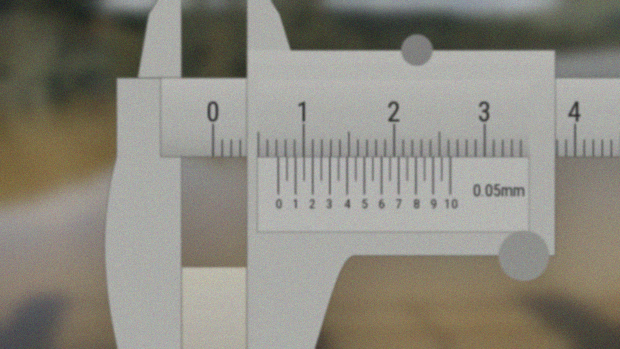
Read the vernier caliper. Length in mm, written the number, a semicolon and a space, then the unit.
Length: 7.2; mm
